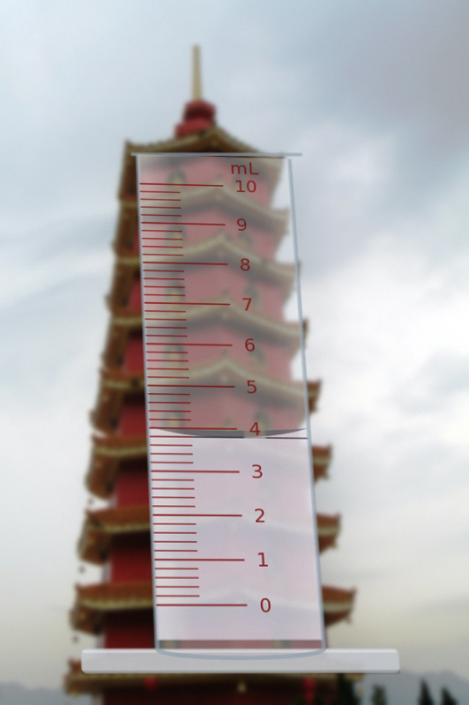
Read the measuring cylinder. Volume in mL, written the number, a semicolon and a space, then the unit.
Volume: 3.8; mL
